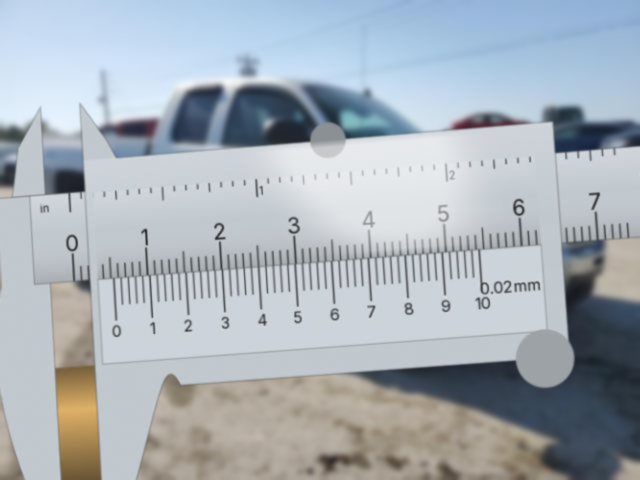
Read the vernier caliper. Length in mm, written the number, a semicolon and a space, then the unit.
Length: 5.4; mm
